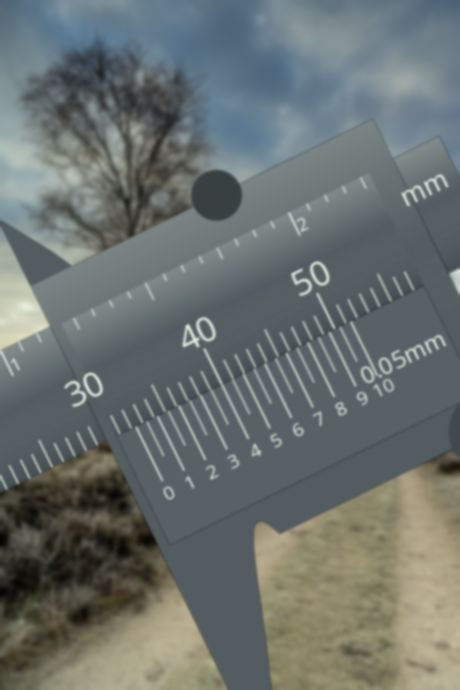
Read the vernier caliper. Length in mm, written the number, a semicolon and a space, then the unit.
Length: 32.4; mm
